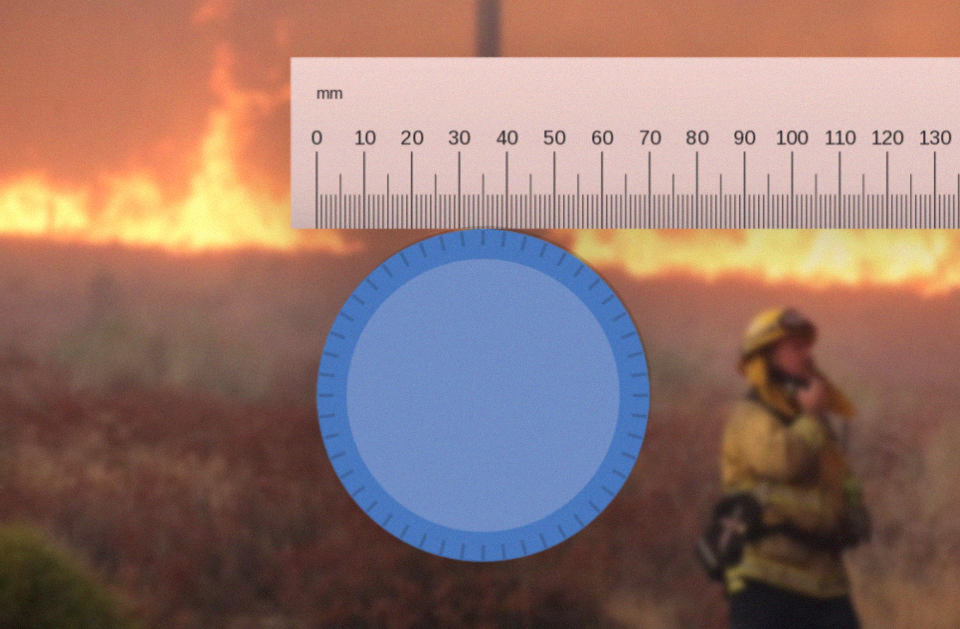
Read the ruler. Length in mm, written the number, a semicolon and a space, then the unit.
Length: 70; mm
